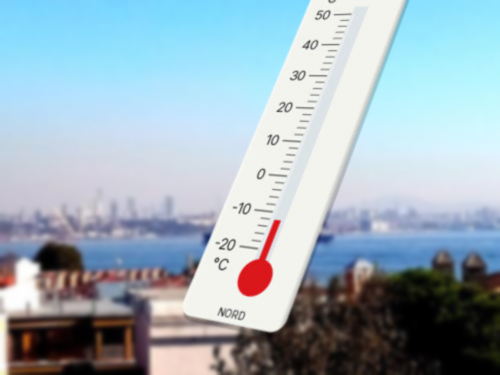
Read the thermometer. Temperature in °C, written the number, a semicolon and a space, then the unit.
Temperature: -12; °C
